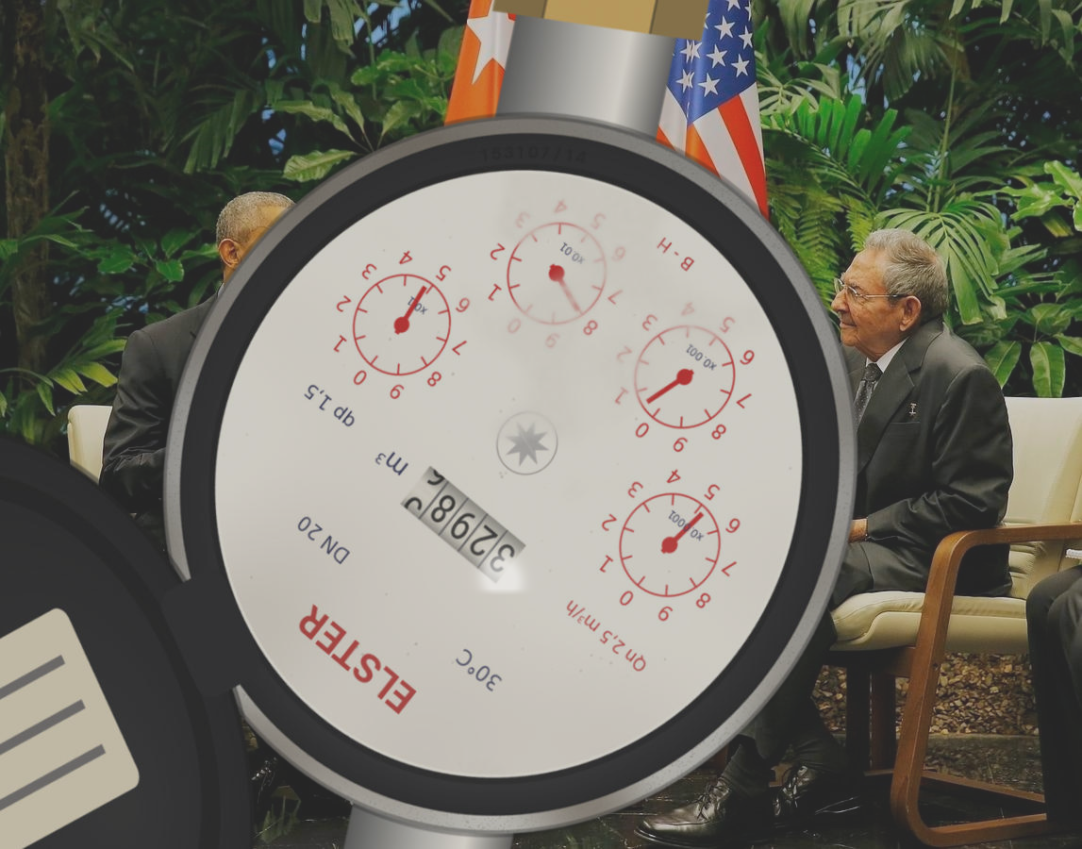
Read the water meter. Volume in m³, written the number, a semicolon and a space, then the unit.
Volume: 32985.4805; m³
